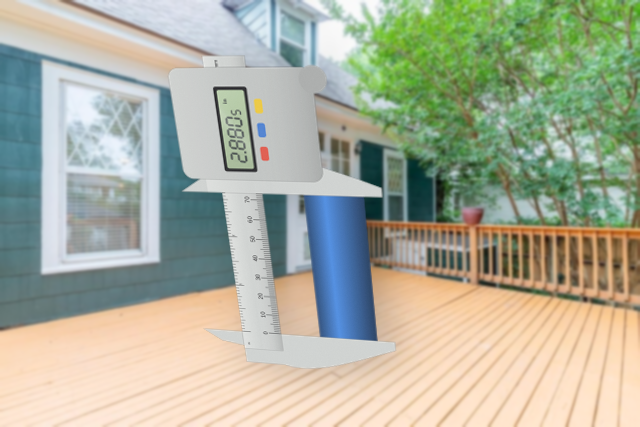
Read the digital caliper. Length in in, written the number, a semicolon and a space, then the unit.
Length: 2.8805; in
